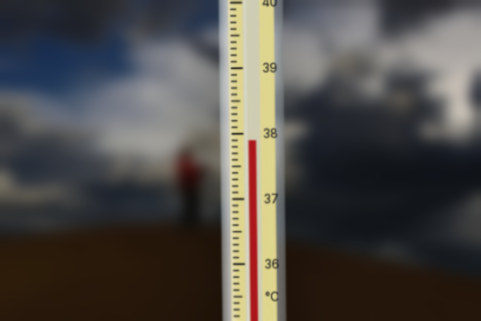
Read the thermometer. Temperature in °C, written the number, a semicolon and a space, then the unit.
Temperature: 37.9; °C
